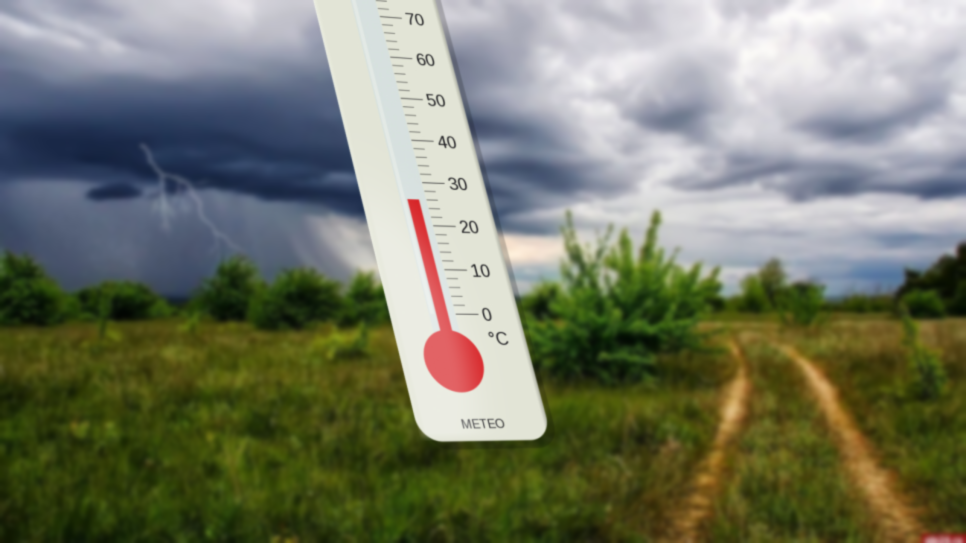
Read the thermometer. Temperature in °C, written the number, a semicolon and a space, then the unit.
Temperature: 26; °C
